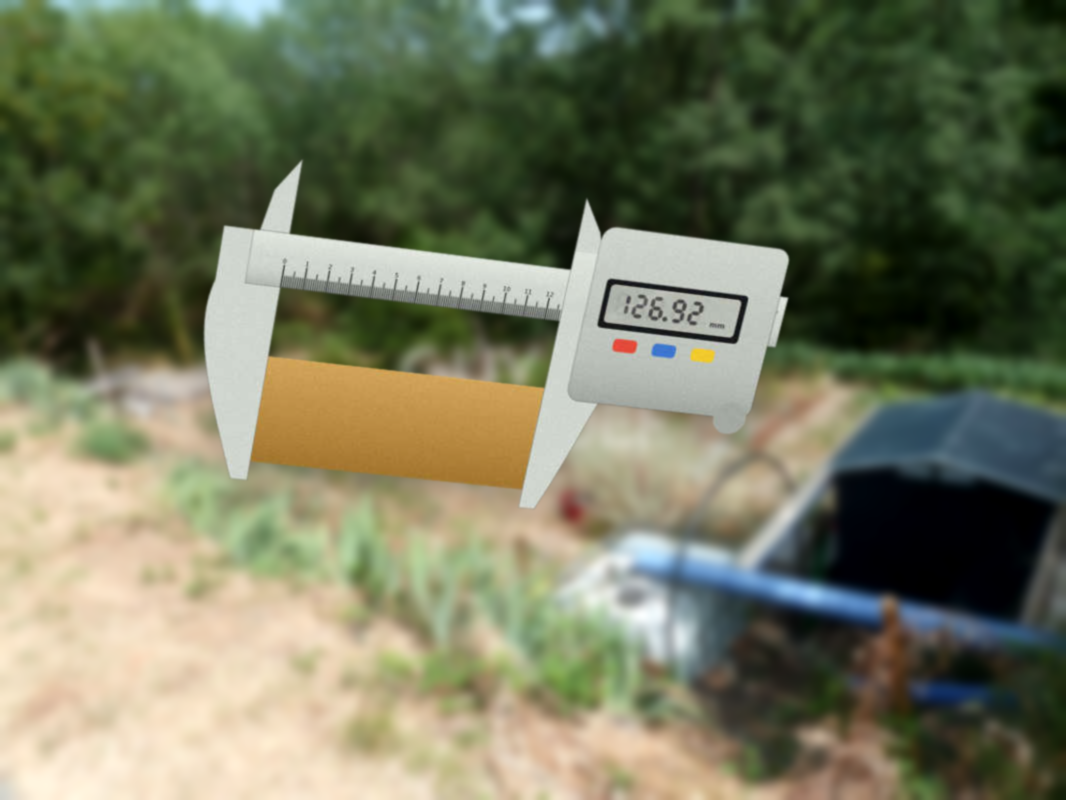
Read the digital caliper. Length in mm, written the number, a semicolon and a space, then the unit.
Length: 126.92; mm
